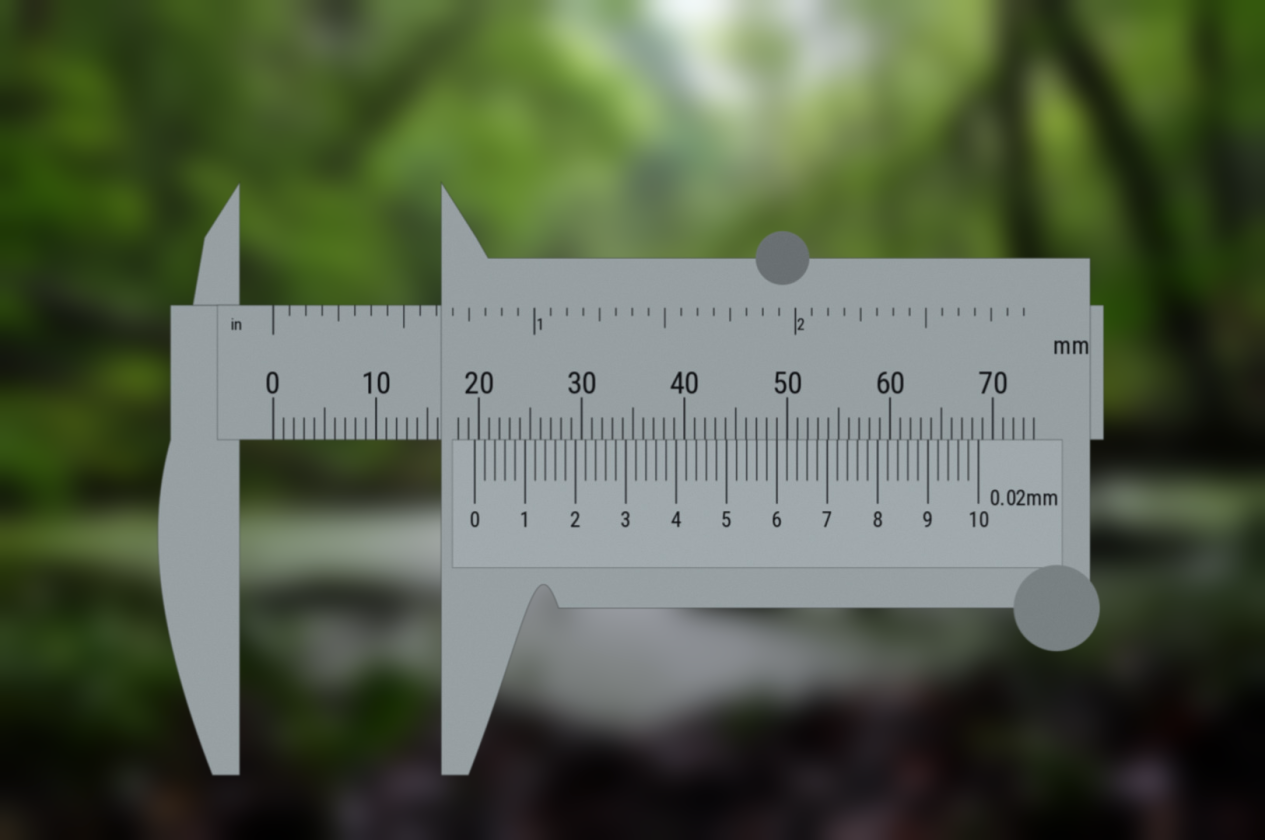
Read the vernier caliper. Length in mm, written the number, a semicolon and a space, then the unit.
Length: 19.6; mm
